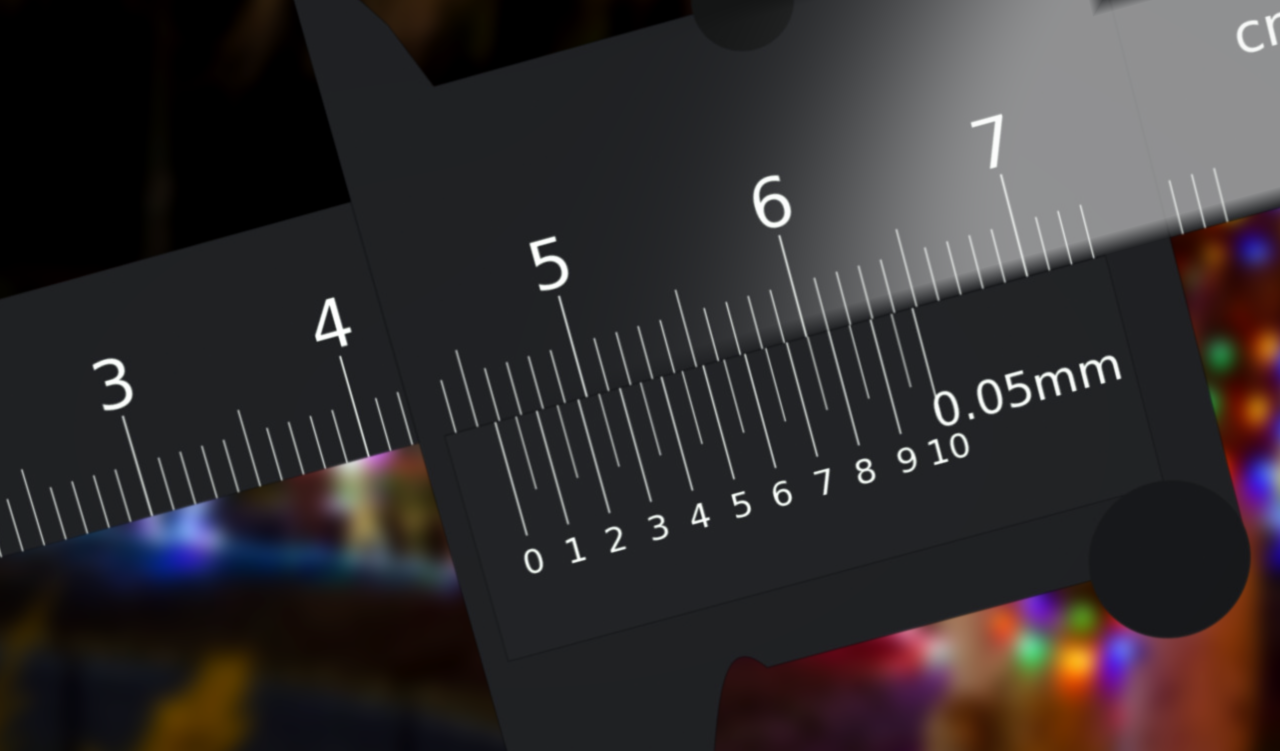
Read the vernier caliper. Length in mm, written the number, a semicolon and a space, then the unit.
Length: 45.8; mm
